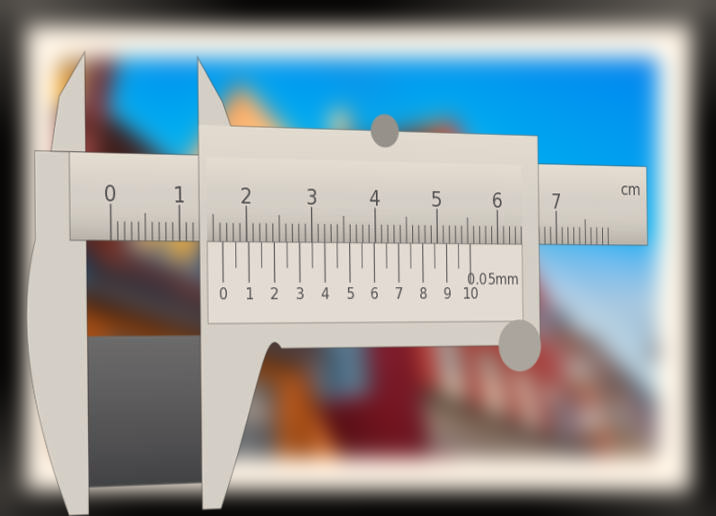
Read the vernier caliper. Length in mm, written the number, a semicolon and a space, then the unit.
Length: 16.4; mm
